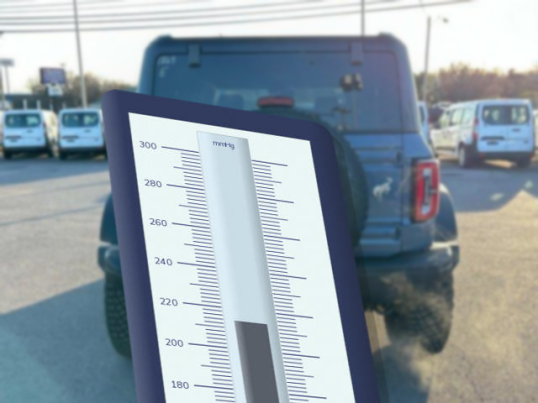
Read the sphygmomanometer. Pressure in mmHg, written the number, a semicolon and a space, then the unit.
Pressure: 214; mmHg
